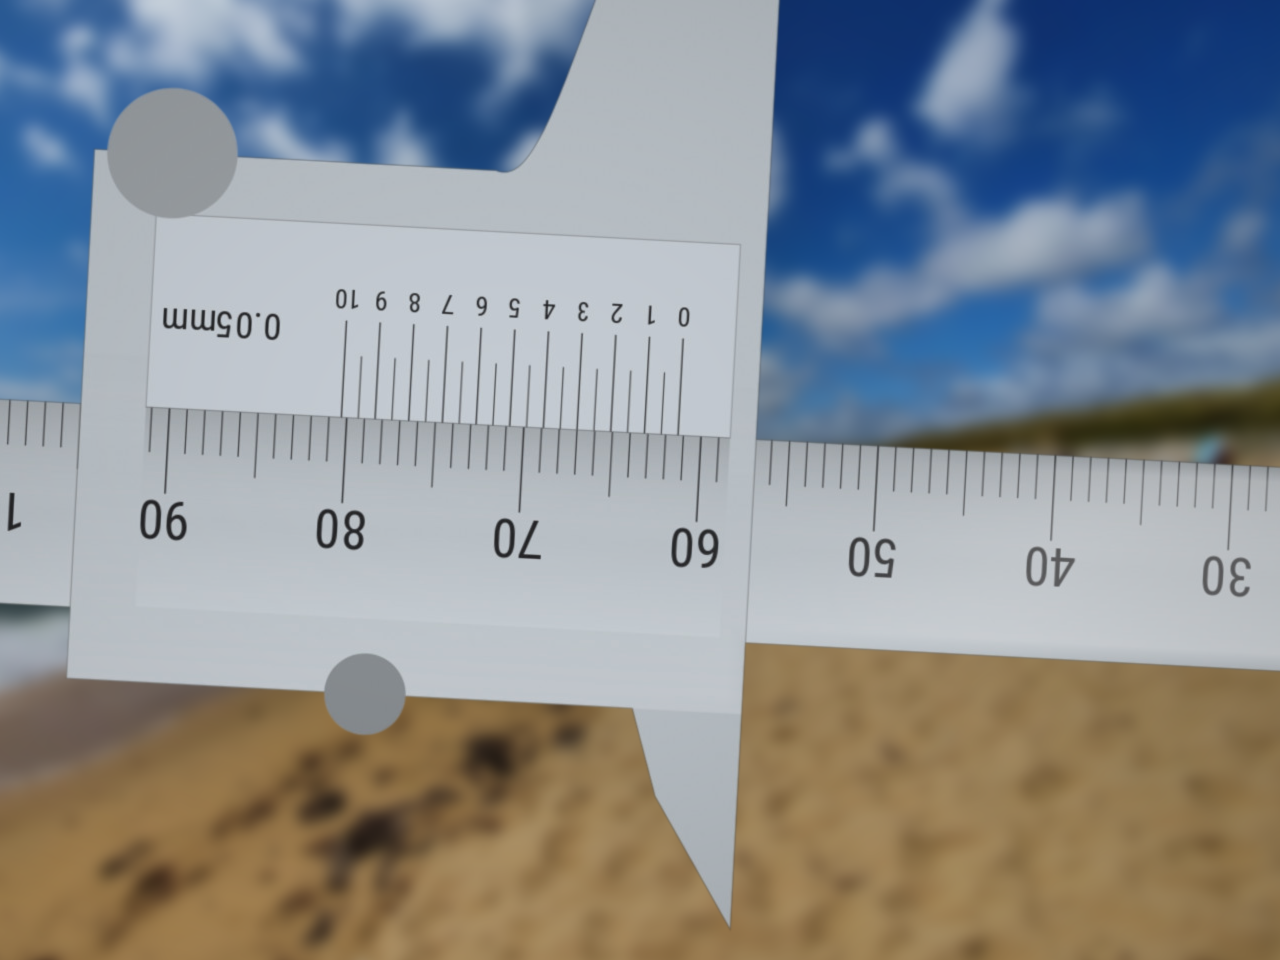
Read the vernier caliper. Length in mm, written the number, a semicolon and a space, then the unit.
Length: 61.3; mm
